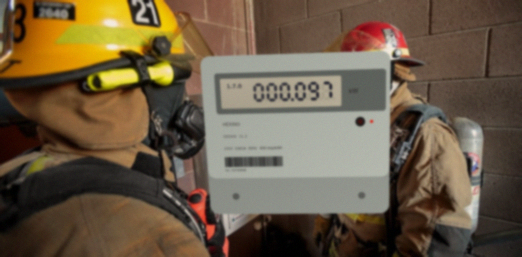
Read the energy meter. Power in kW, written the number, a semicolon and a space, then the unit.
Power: 0.097; kW
